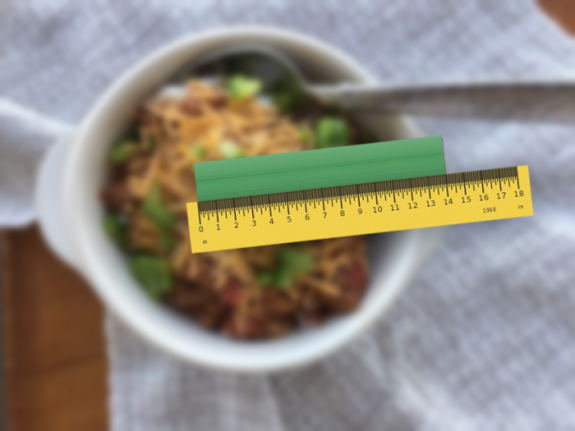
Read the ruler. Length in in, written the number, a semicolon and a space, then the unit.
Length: 14; in
